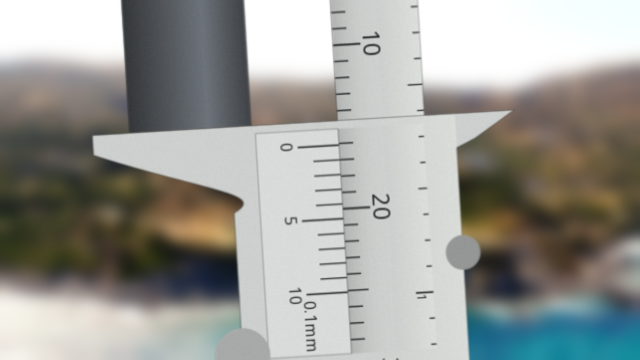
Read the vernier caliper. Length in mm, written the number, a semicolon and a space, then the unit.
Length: 16.1; mm
